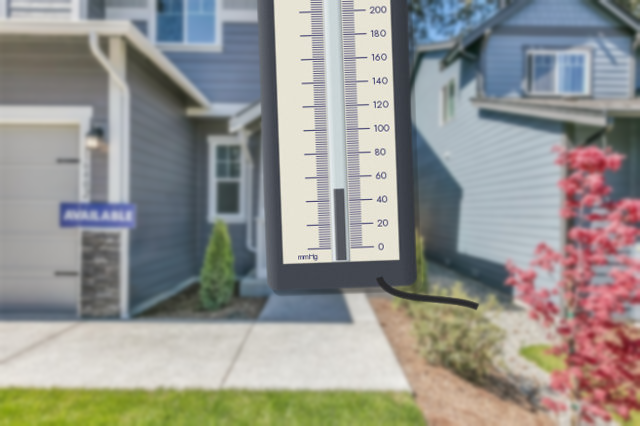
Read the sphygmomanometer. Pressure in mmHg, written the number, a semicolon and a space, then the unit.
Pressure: 50; mmHg
